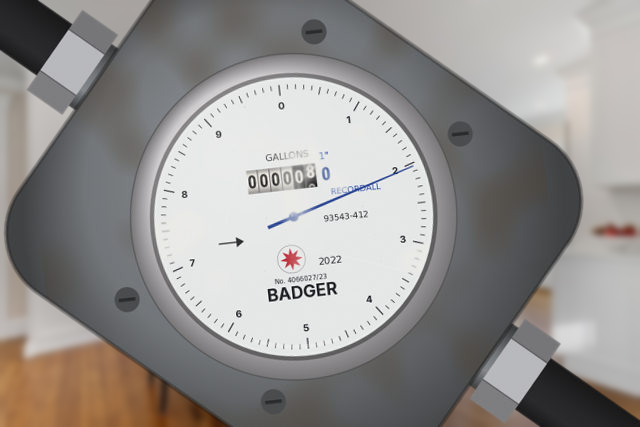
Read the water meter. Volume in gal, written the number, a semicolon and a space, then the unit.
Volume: 82.0; gal
